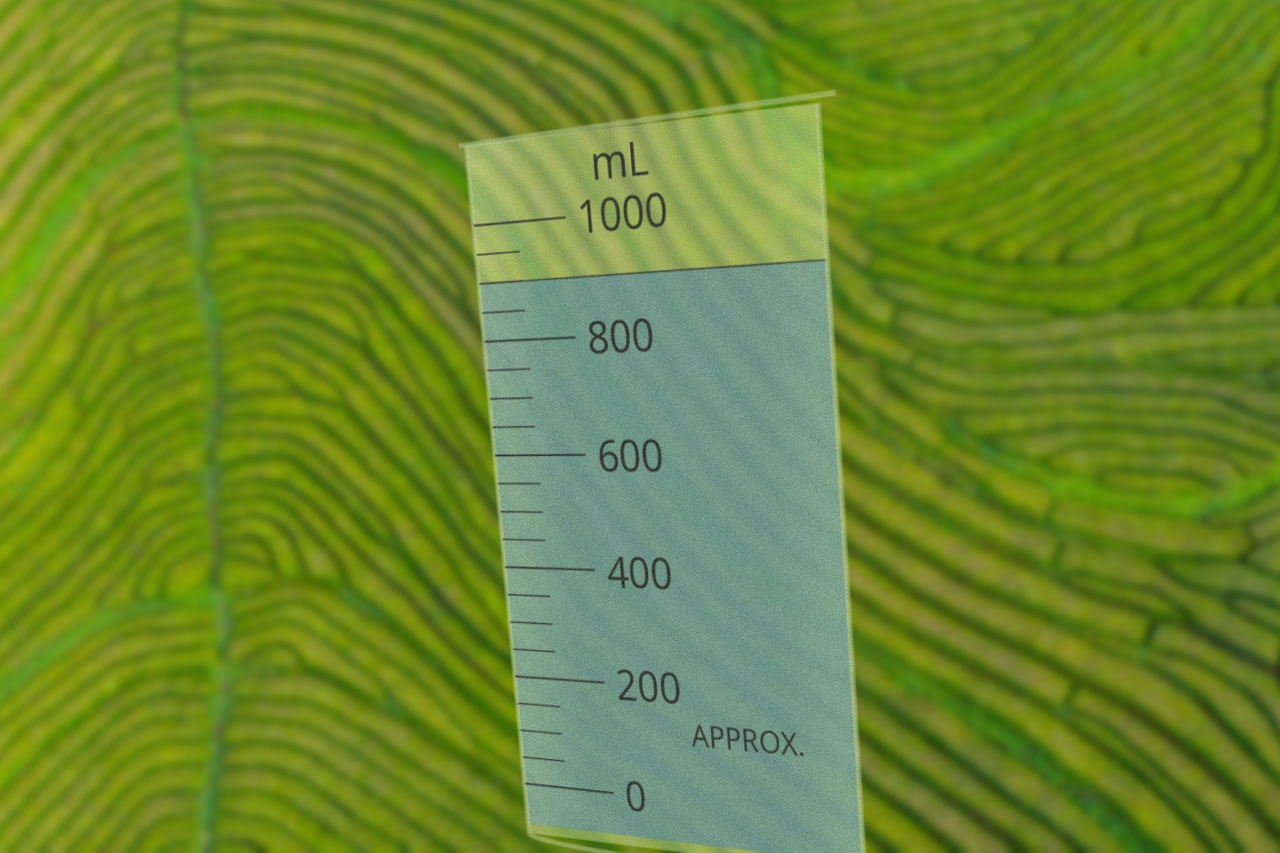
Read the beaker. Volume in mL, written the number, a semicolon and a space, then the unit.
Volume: 900; mL
